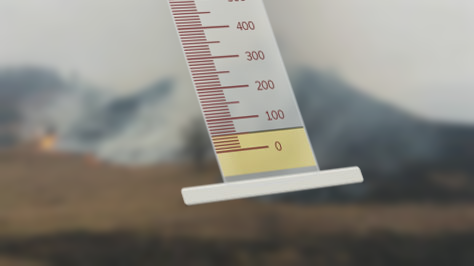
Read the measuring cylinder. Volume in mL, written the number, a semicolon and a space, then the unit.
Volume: 50; mL
